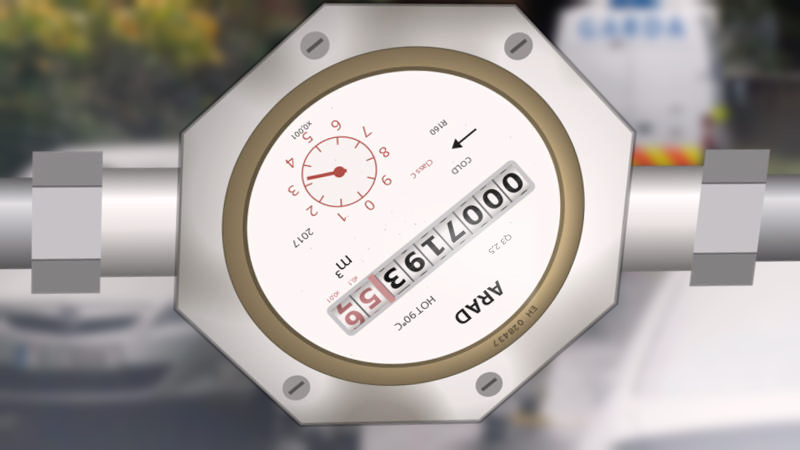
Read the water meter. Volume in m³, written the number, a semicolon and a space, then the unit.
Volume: 7193.563; m³
